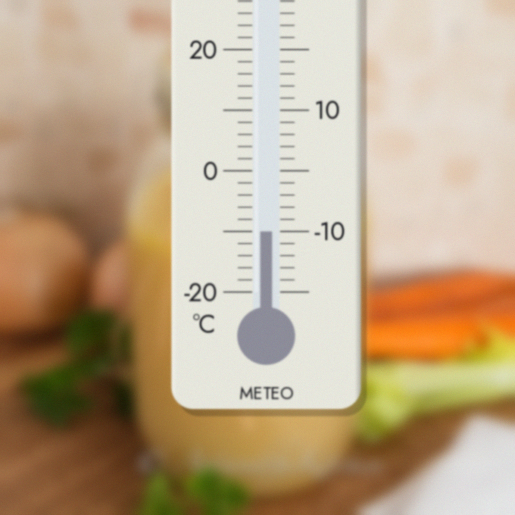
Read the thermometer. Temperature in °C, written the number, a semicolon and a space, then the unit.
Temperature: -10; °C
